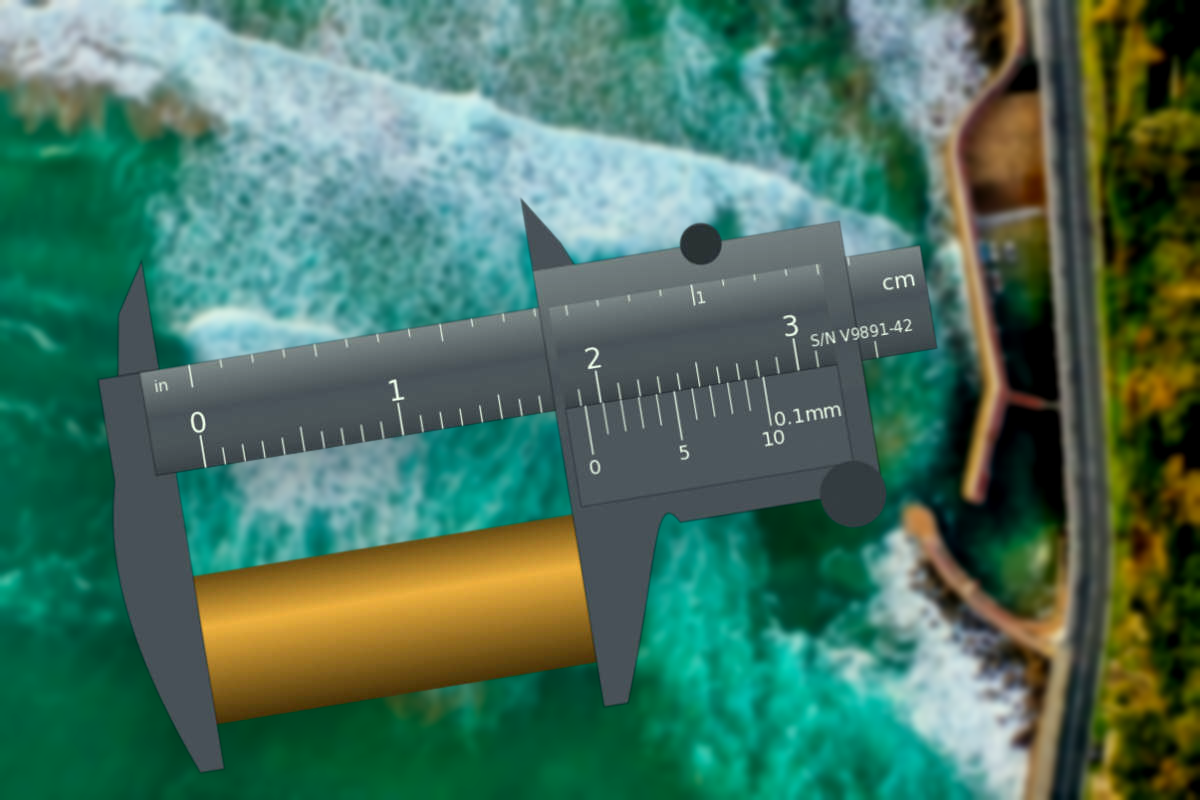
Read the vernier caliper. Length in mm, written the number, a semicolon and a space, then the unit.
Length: 19.2; mm
